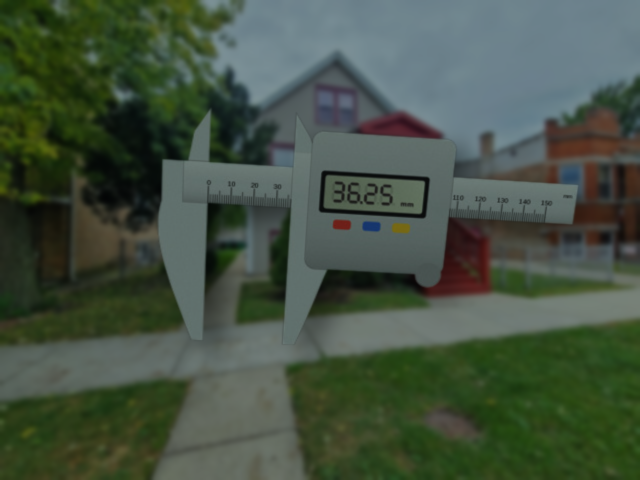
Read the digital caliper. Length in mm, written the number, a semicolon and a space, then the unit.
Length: 36.25; mm
